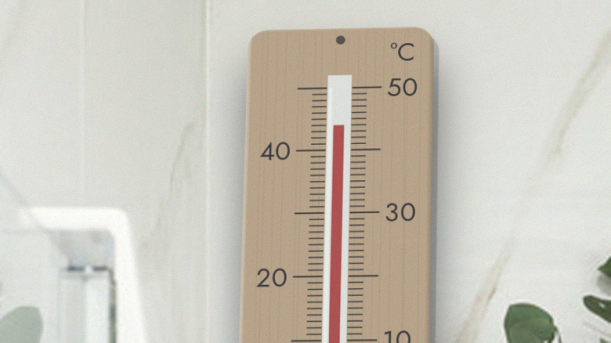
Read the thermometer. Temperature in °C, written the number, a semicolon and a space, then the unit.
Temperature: 44; °C
